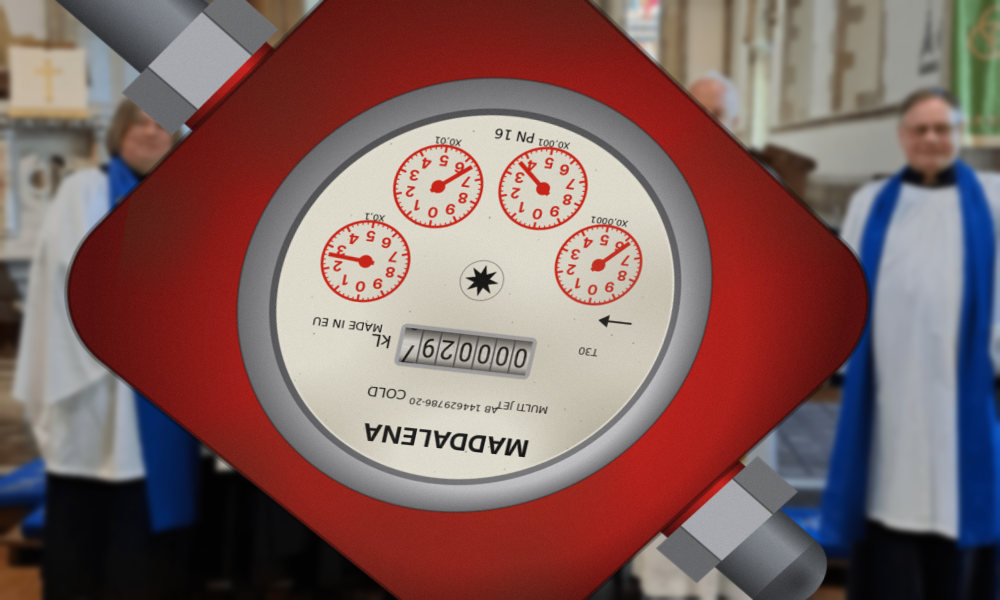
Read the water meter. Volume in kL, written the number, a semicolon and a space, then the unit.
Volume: 297.2636; kL
